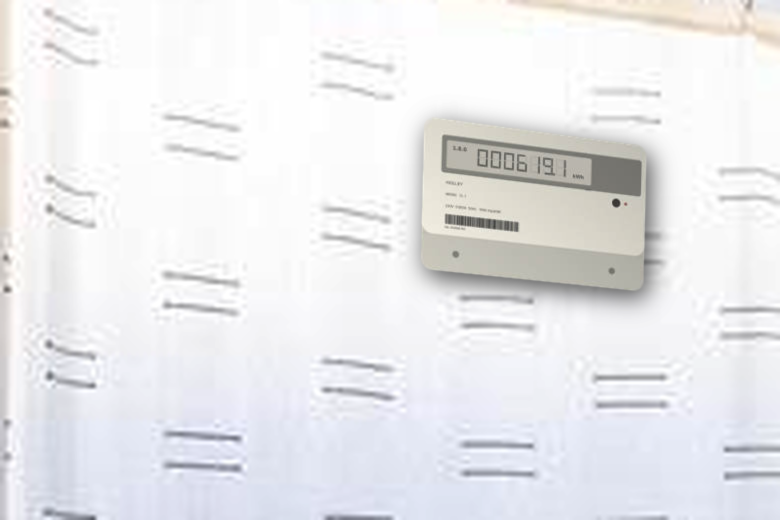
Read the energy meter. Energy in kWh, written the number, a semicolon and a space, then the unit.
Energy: 619.1; kWh
